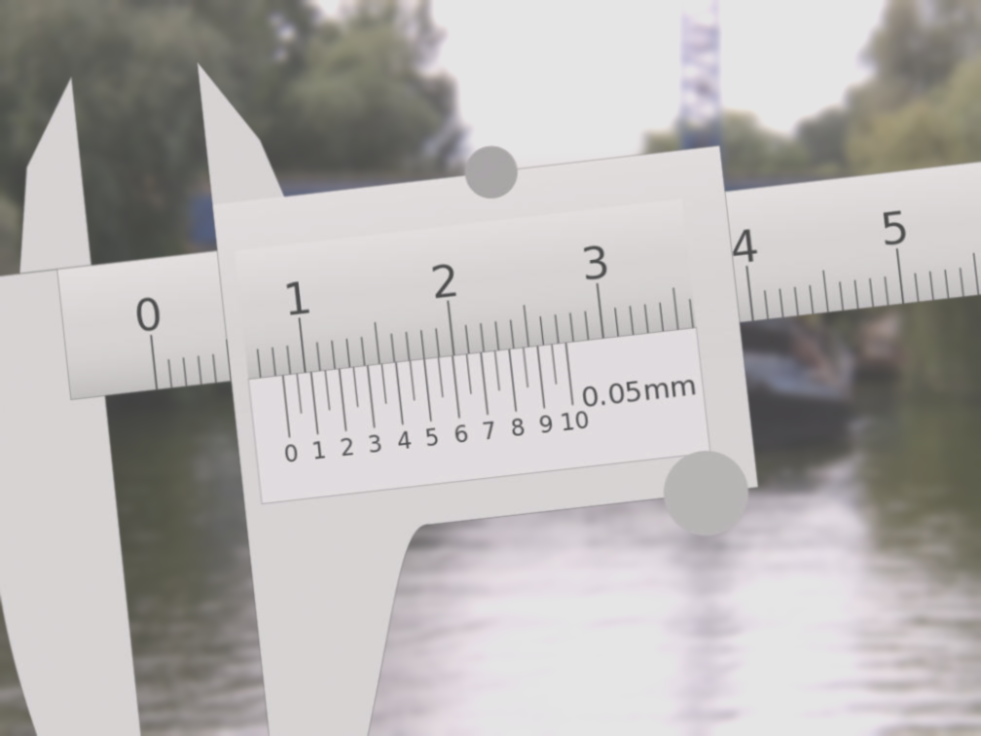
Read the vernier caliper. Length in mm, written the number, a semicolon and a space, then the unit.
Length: 8.5; mm
